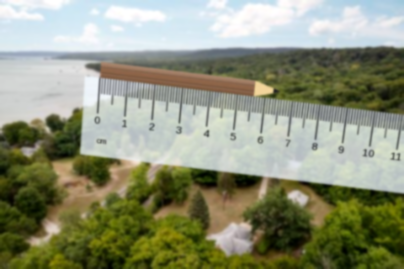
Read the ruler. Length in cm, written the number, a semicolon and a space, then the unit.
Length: 6.5; cm
